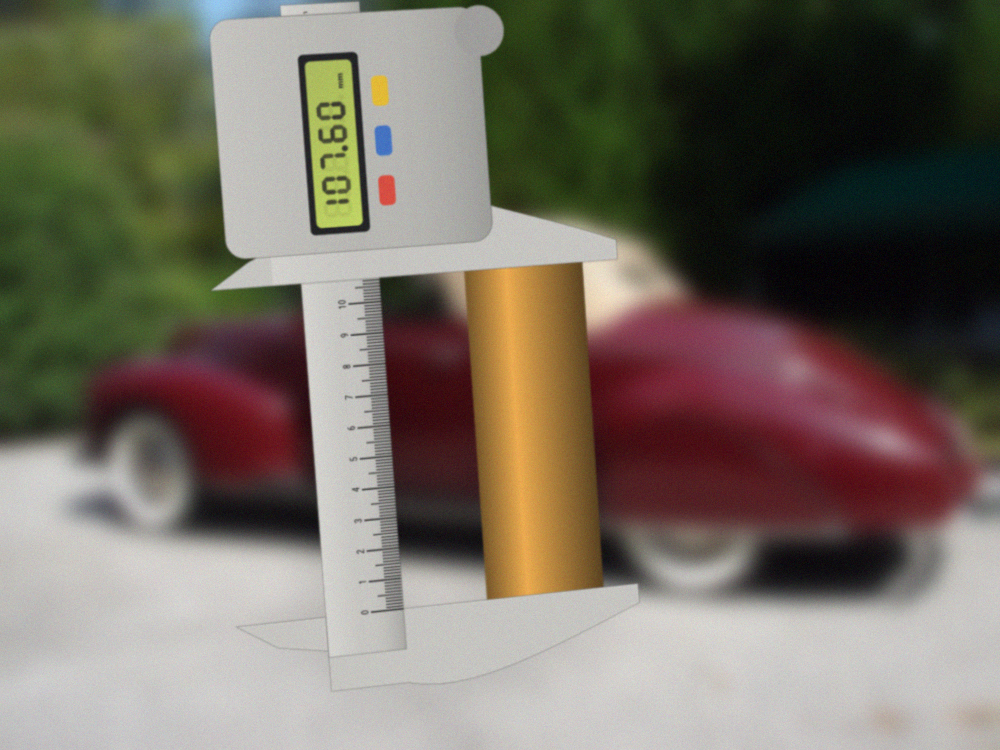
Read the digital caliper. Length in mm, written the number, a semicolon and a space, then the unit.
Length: 107.60; mm
